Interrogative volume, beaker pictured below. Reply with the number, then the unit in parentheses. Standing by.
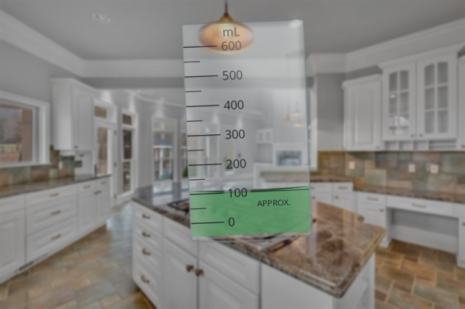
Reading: 100 (mL)
